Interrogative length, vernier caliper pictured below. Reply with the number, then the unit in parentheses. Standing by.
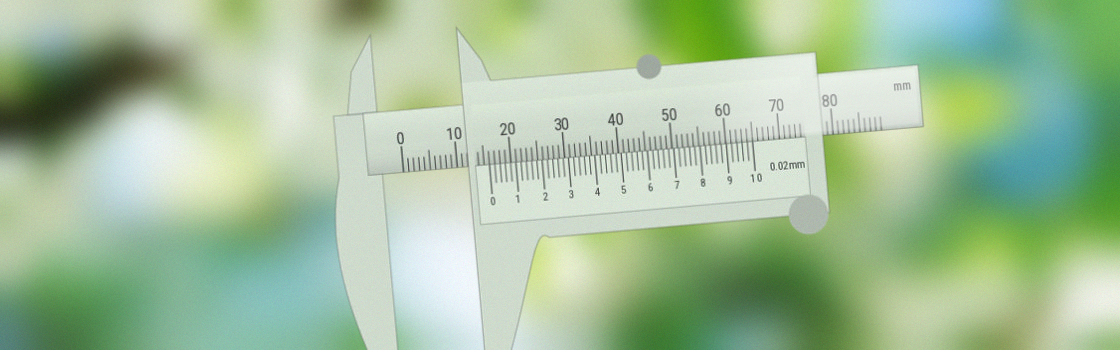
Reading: 16.0 (mm)
